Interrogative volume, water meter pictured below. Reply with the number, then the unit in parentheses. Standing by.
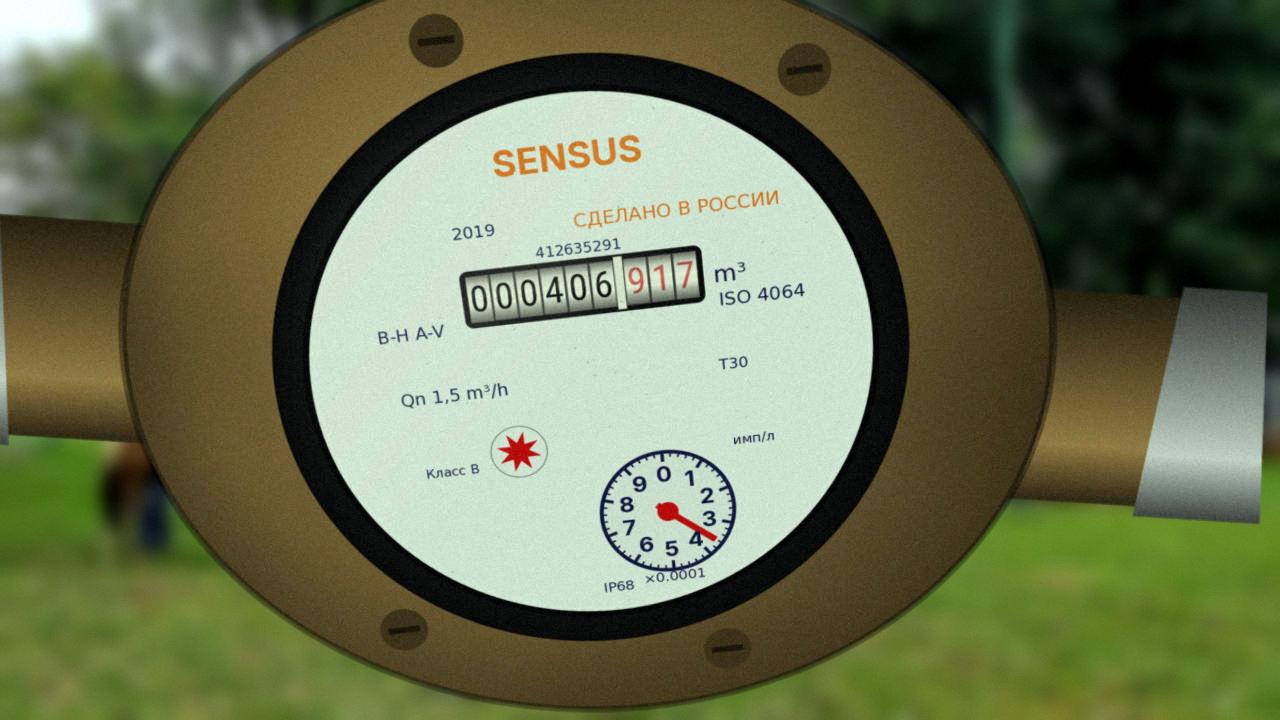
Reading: 406.9173 (m³)
